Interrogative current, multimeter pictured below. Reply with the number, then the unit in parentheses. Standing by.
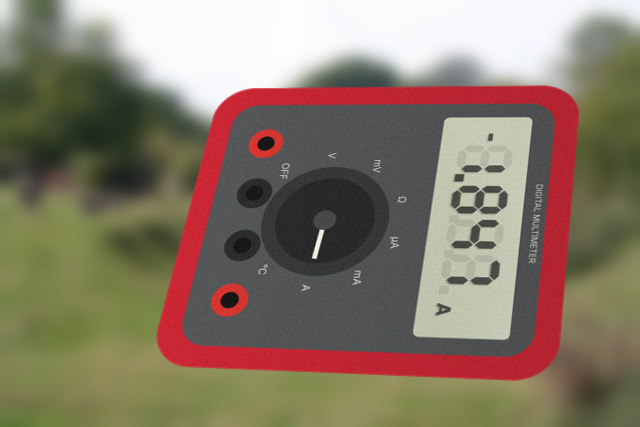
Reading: -1.847 (A)
